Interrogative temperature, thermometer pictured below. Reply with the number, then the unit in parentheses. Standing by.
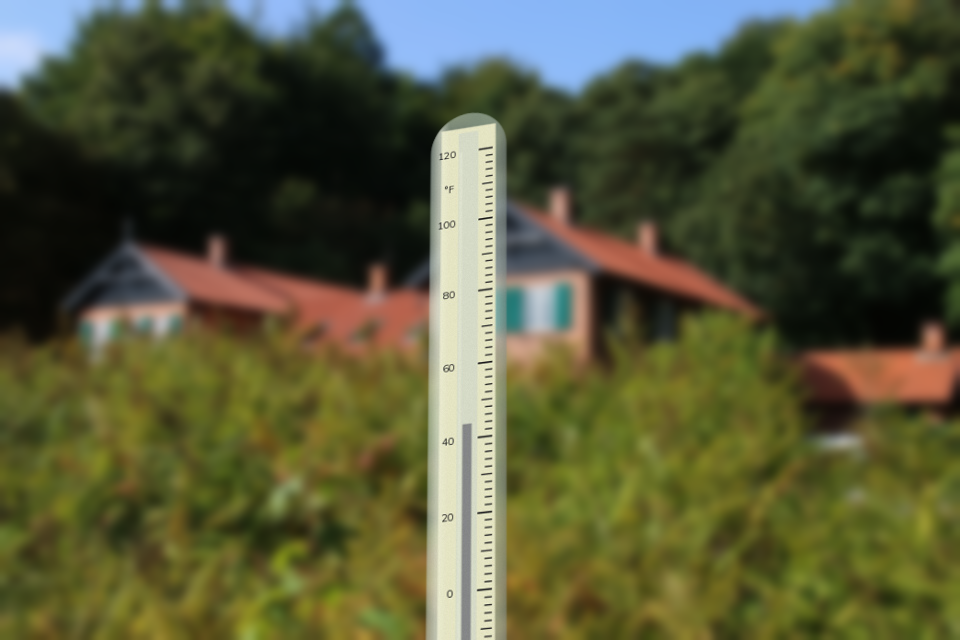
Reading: 44 (°F)
